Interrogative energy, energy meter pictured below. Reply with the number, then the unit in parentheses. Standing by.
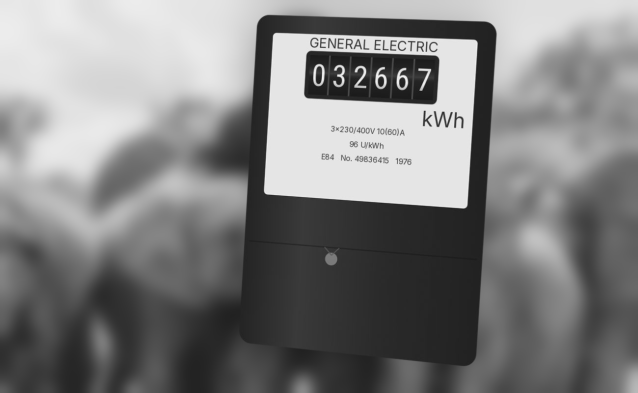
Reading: 32667 (kWh)
